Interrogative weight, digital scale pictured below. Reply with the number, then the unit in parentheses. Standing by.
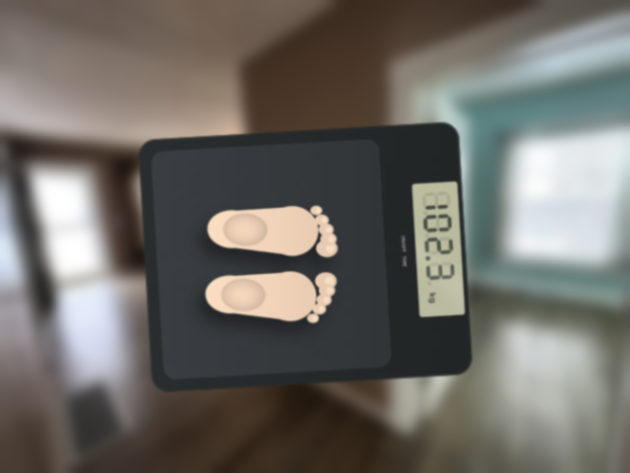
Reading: 102.3 (kg)
